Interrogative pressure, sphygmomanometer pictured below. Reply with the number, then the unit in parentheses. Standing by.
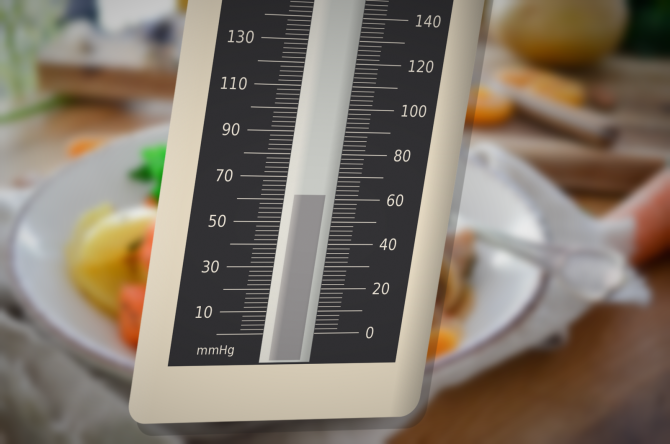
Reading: 62 (mmHg)
